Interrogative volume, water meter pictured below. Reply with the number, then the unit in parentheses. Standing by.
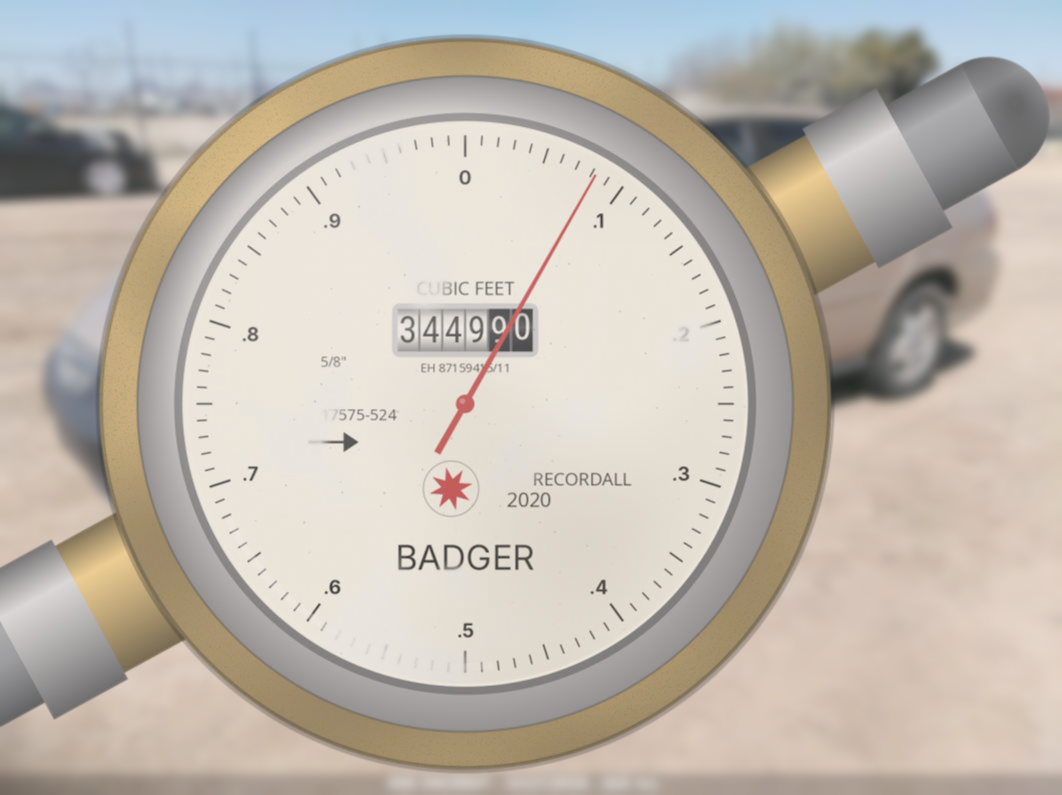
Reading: 344990.08 (ft³)
